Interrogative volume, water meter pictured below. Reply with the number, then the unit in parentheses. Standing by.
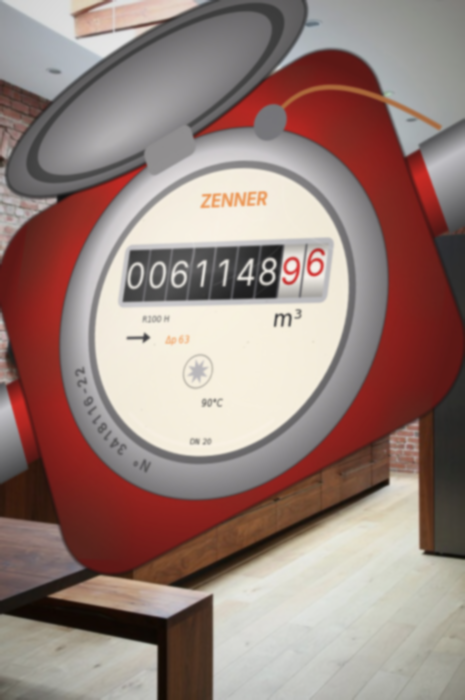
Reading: 61148.96 (m³)
